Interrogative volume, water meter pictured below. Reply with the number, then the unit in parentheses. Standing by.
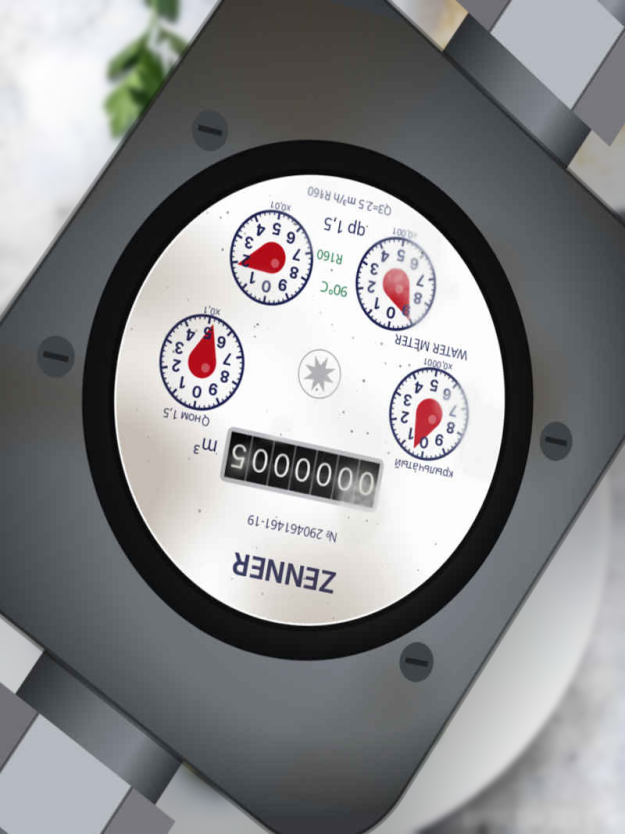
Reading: 5.5190 (m³)
